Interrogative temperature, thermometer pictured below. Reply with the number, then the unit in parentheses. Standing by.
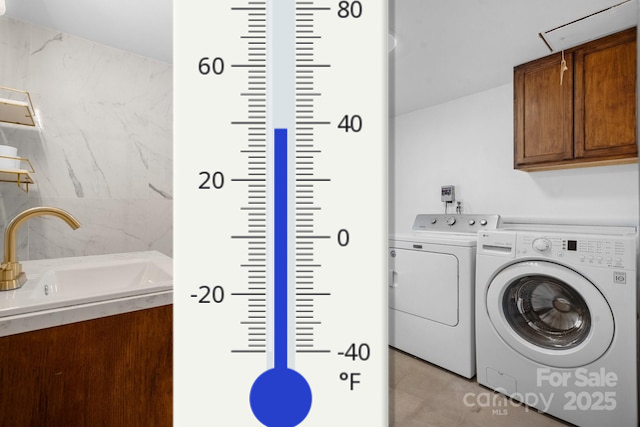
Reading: 38 (°F)
